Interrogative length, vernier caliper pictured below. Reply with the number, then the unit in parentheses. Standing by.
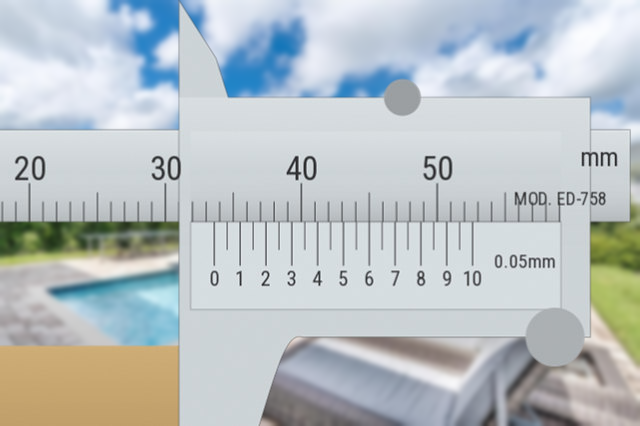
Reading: 33.6 (mm)
